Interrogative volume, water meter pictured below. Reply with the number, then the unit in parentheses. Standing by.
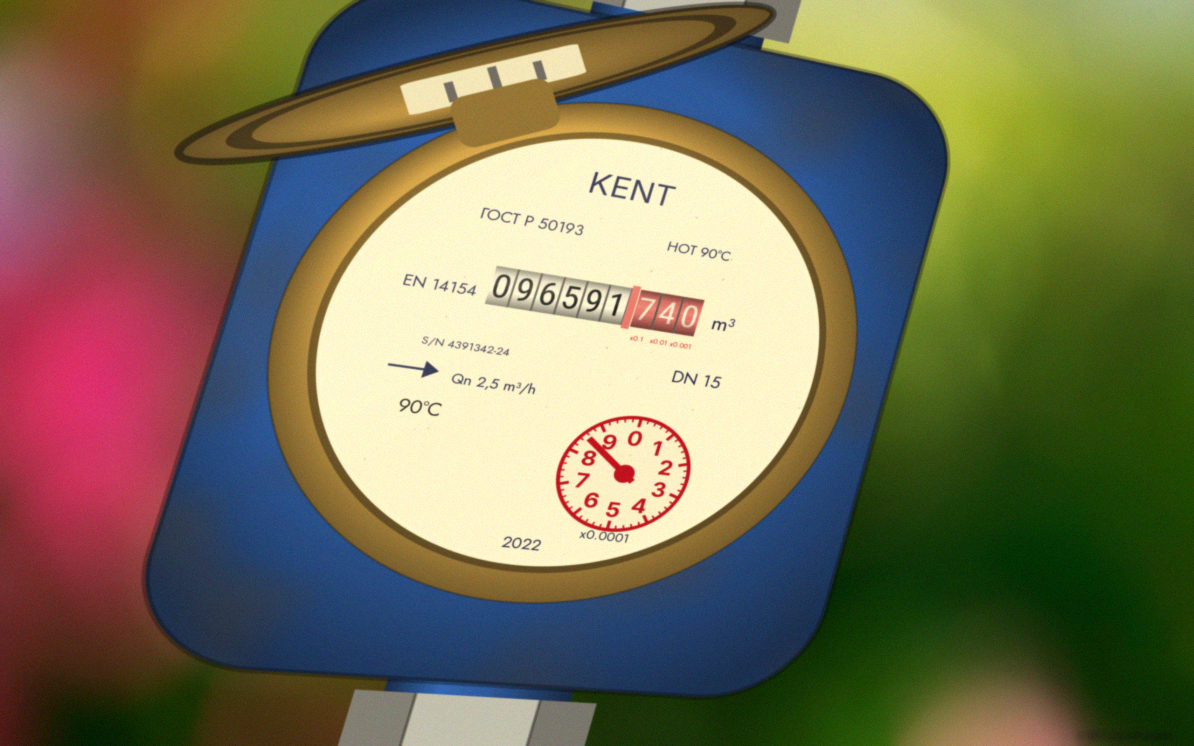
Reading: 96591.7408 (m³)
